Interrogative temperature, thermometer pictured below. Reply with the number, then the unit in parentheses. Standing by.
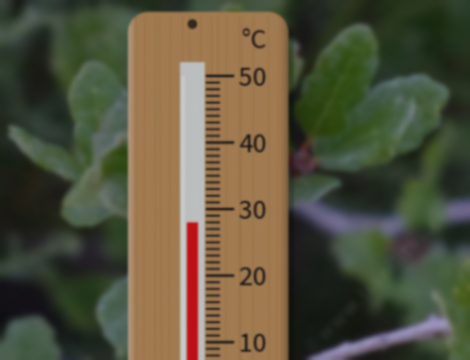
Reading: 28 (°C)
